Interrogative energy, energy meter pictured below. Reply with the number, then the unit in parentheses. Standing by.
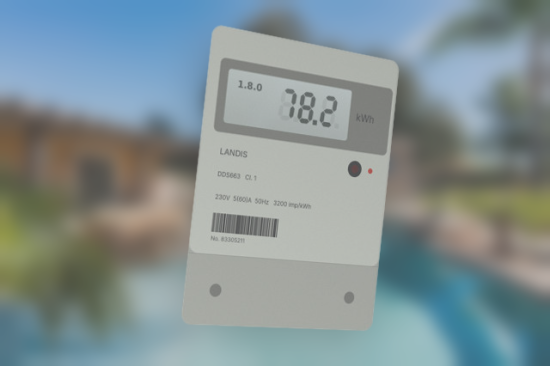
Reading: 78.2 (kWh)
